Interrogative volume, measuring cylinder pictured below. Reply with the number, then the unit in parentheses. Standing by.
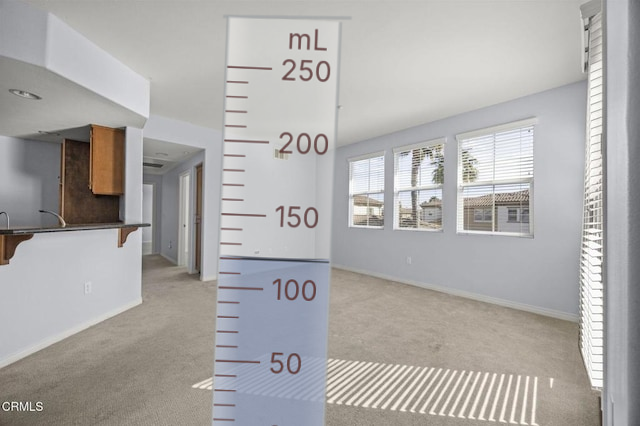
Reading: 120 (mL)
